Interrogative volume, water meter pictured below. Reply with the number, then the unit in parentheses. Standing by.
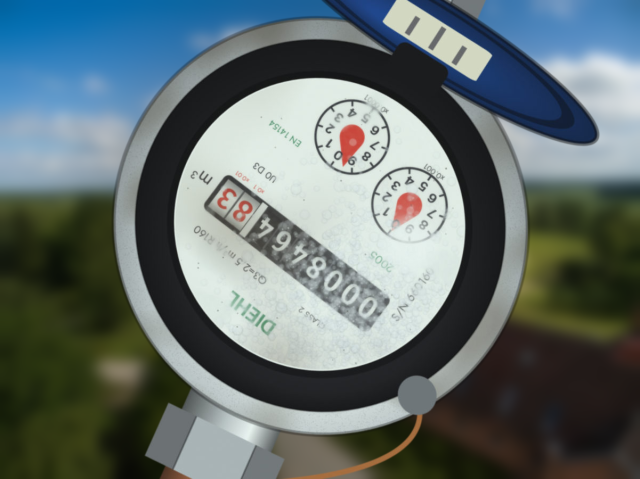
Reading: 8464.8299 (m³)
